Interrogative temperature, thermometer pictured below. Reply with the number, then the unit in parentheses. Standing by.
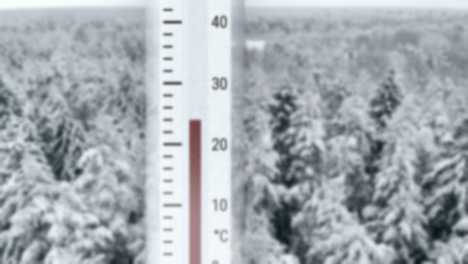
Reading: 24 (°C)
